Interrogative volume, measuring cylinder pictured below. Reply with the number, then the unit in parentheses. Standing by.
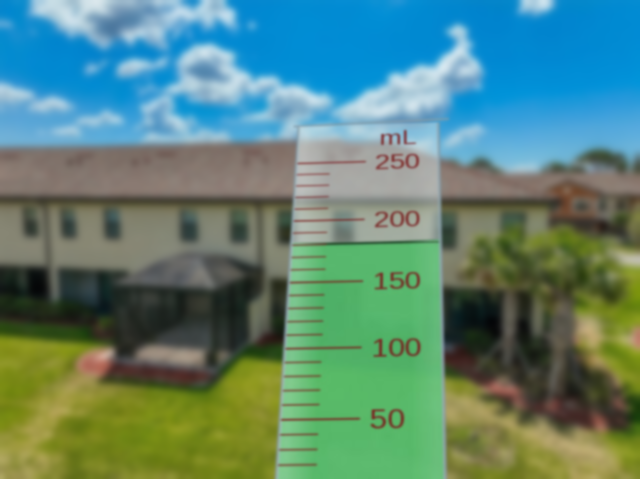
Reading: 180 (mL)
